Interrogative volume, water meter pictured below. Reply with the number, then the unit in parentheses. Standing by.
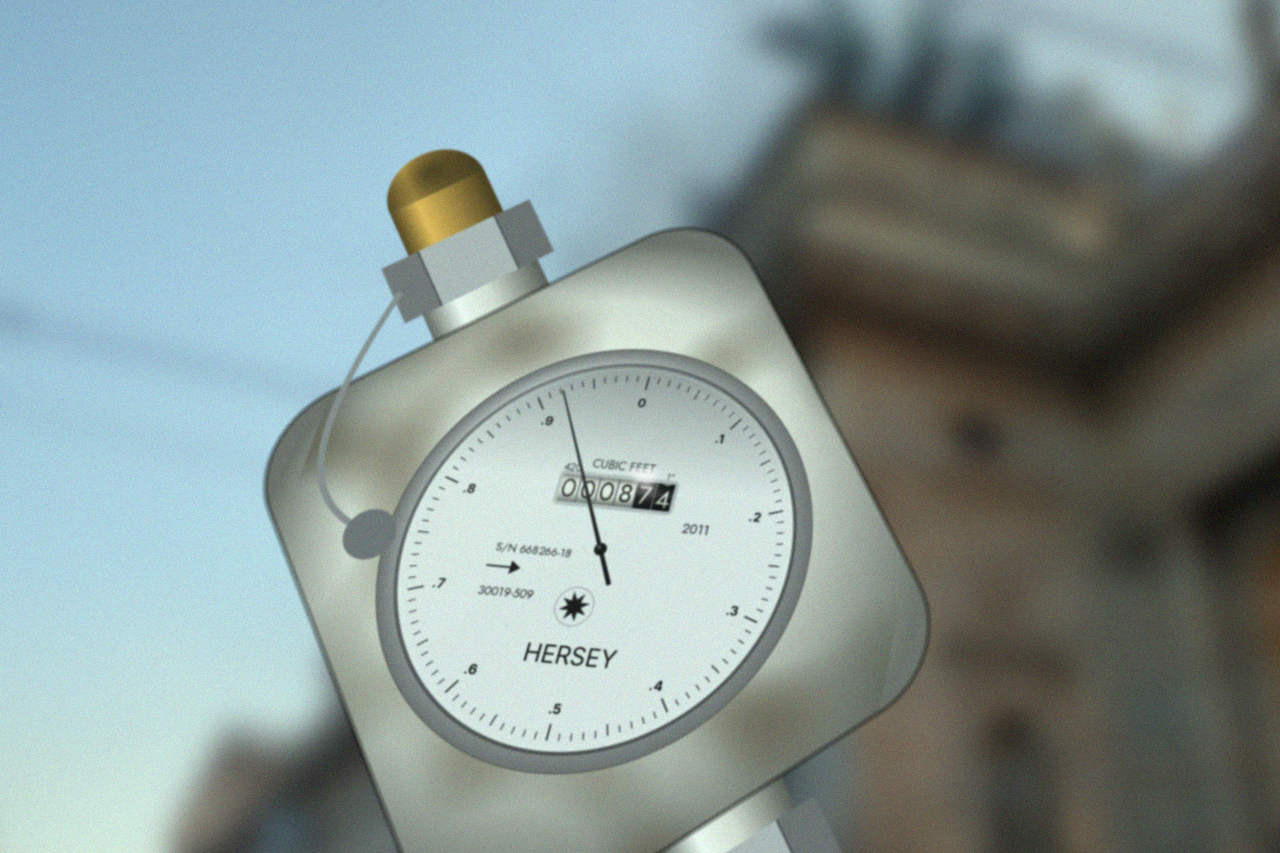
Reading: 873.92 (ft³)
